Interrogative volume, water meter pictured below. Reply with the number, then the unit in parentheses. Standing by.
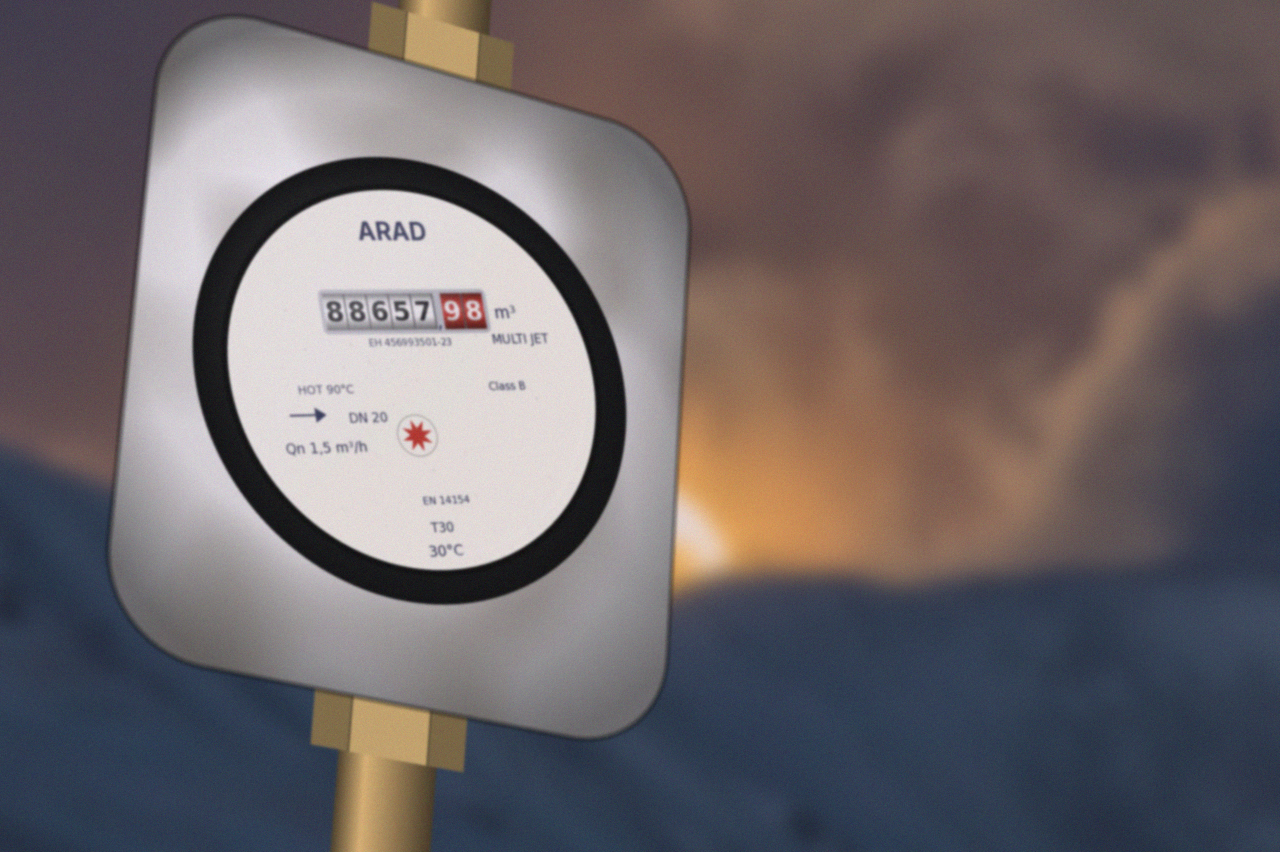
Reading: 88657.98 (m³)
